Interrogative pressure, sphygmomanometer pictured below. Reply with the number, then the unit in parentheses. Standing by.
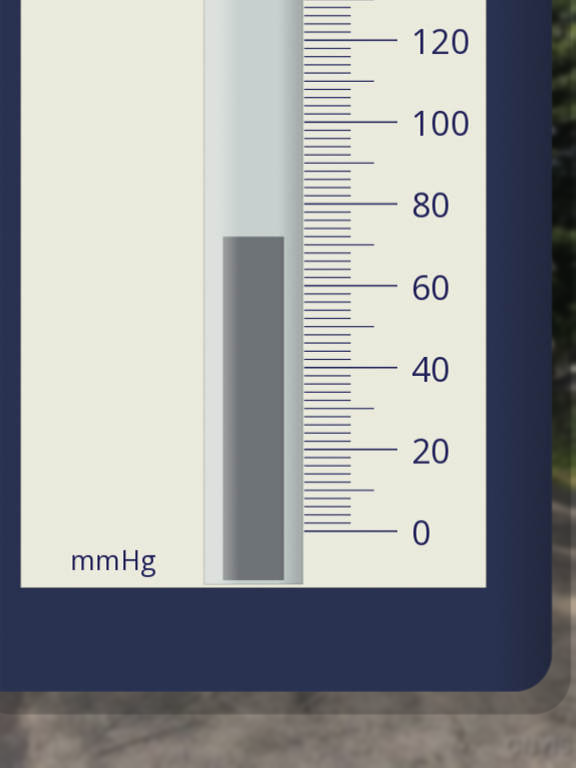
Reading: 72 (mmHg)
